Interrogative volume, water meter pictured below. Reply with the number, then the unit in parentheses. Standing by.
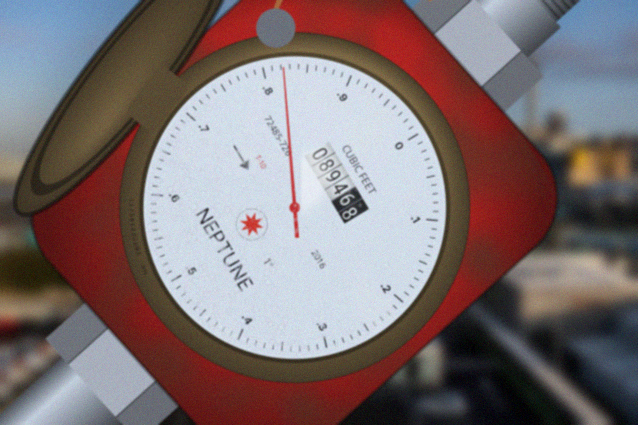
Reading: 89467.82 (ft³)
